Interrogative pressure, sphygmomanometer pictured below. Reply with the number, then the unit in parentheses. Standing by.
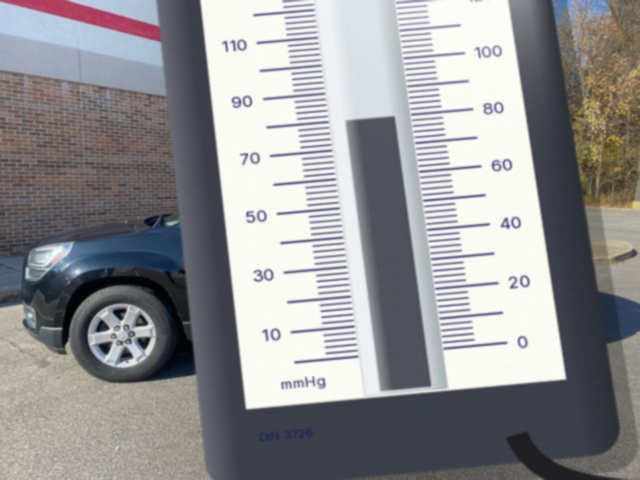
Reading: 80 (mmHg)
